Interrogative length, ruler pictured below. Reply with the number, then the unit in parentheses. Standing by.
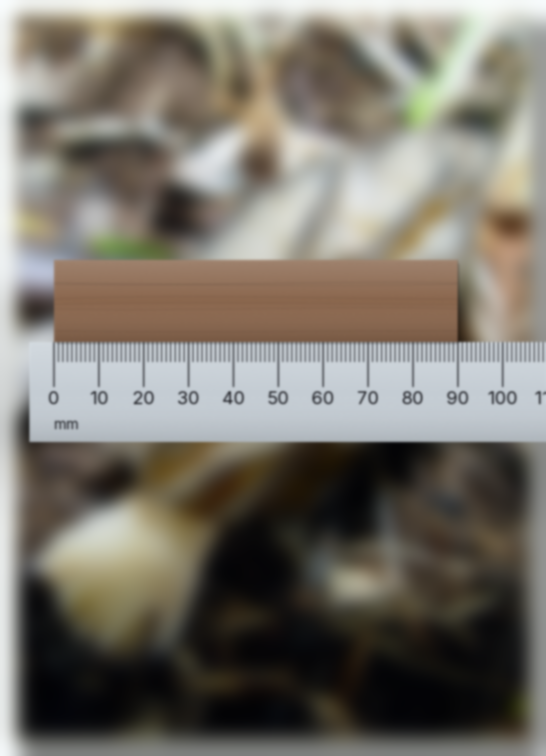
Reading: 90 (mm)
